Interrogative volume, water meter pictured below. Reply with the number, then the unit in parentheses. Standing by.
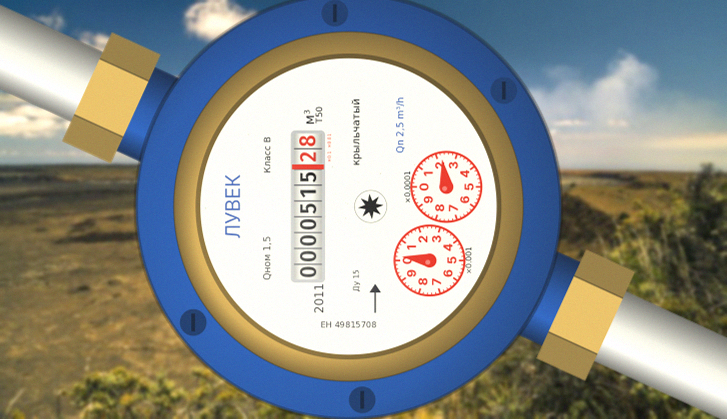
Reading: 515.2802 (m³)
